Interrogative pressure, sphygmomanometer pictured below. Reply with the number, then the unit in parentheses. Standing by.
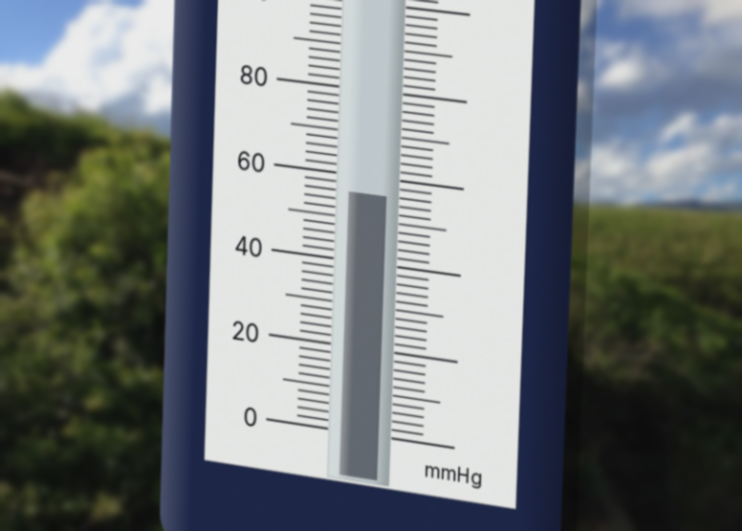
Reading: 56 (mmHg)
